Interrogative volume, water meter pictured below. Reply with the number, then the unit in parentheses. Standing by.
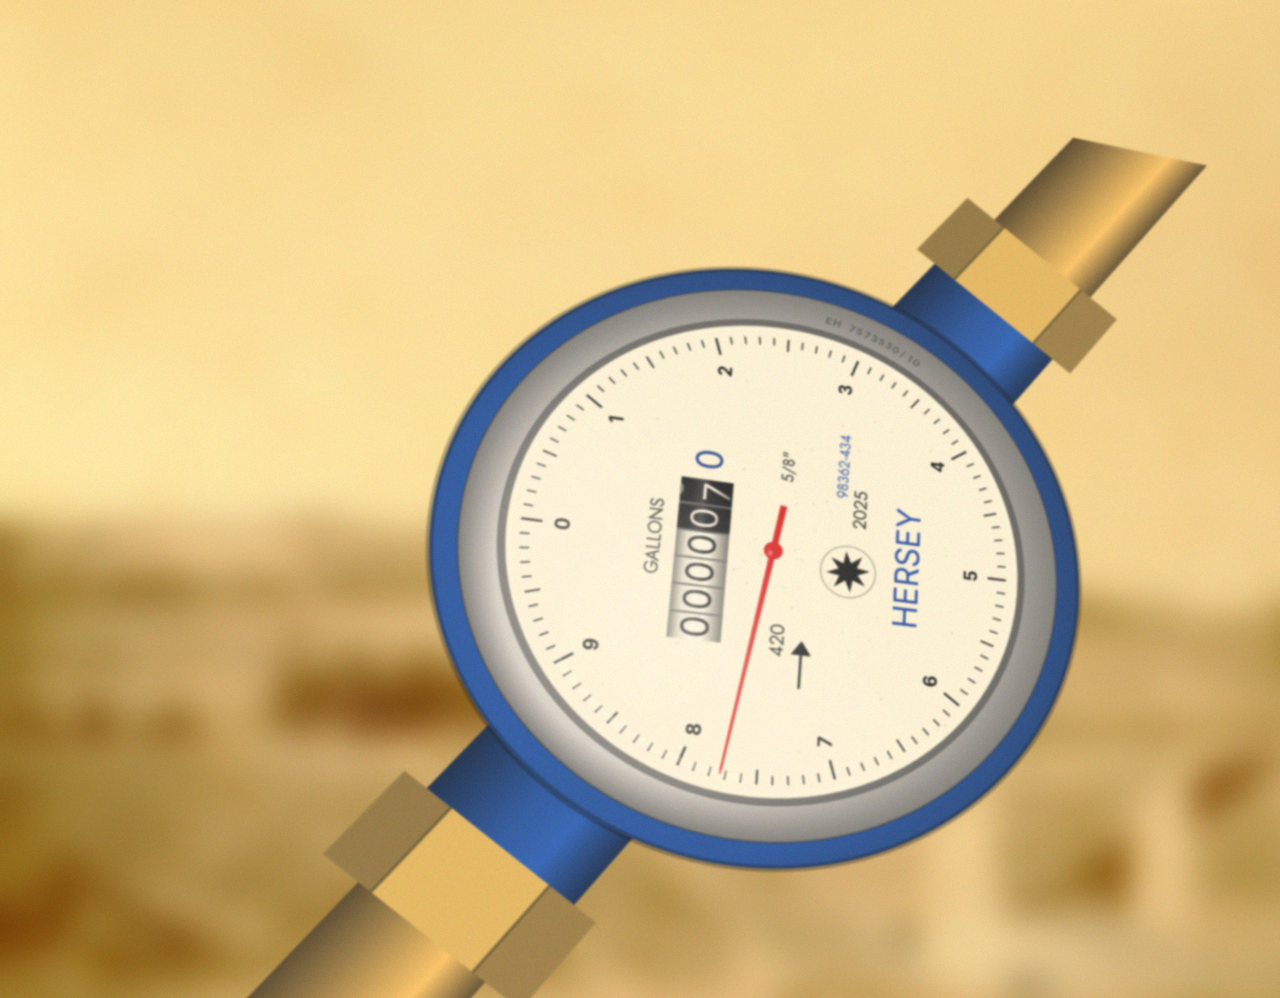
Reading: 67.7 (gal)
